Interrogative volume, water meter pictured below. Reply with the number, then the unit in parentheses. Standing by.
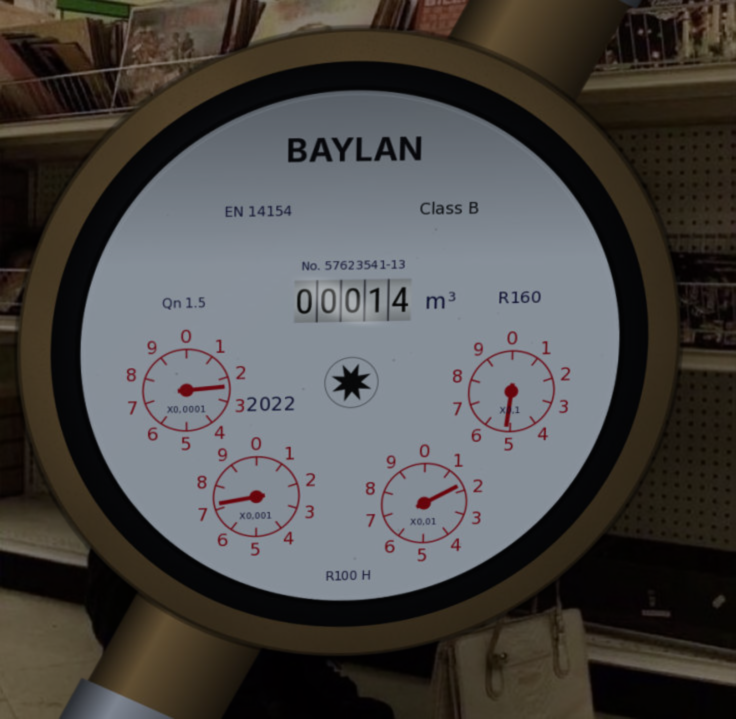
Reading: 14.5172 (m³)
